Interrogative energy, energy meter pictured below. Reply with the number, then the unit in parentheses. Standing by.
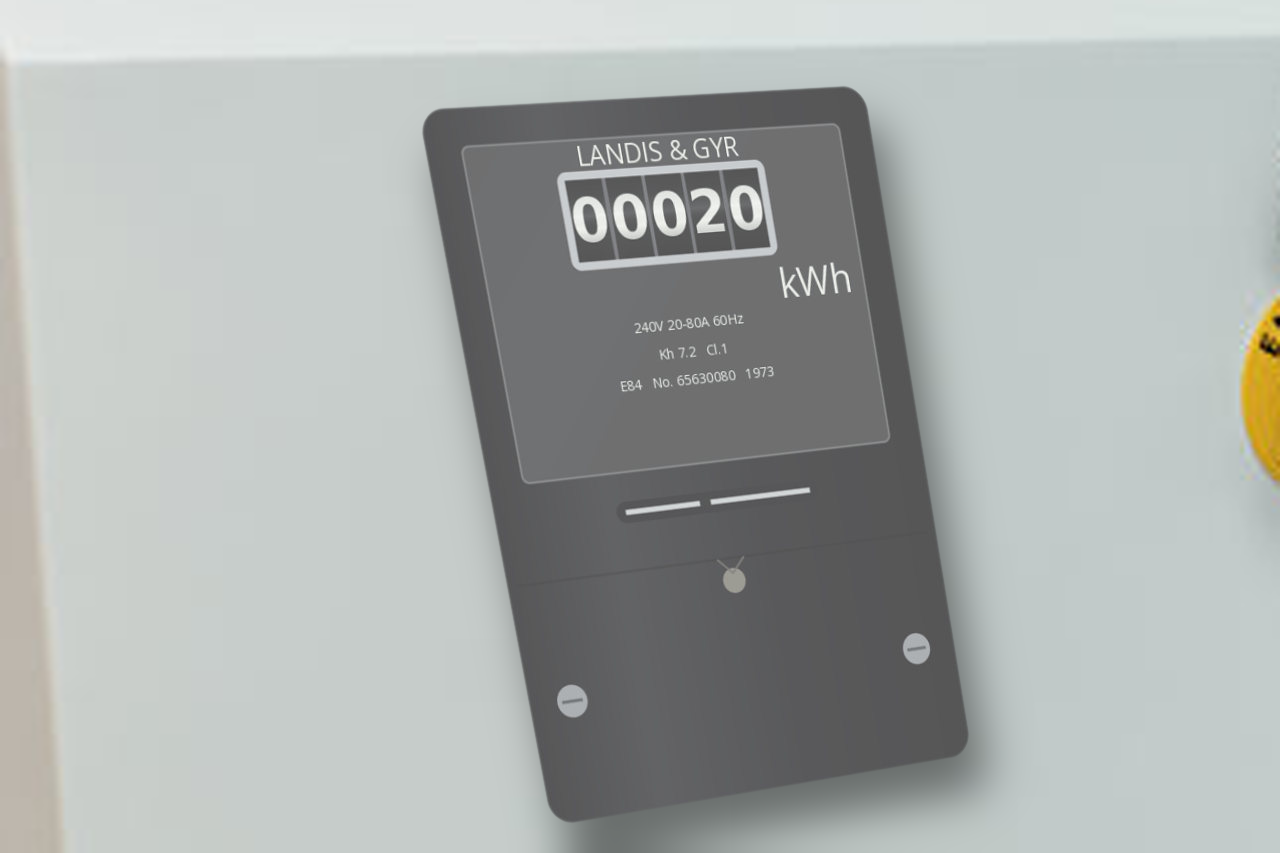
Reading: 20 (kWh)
